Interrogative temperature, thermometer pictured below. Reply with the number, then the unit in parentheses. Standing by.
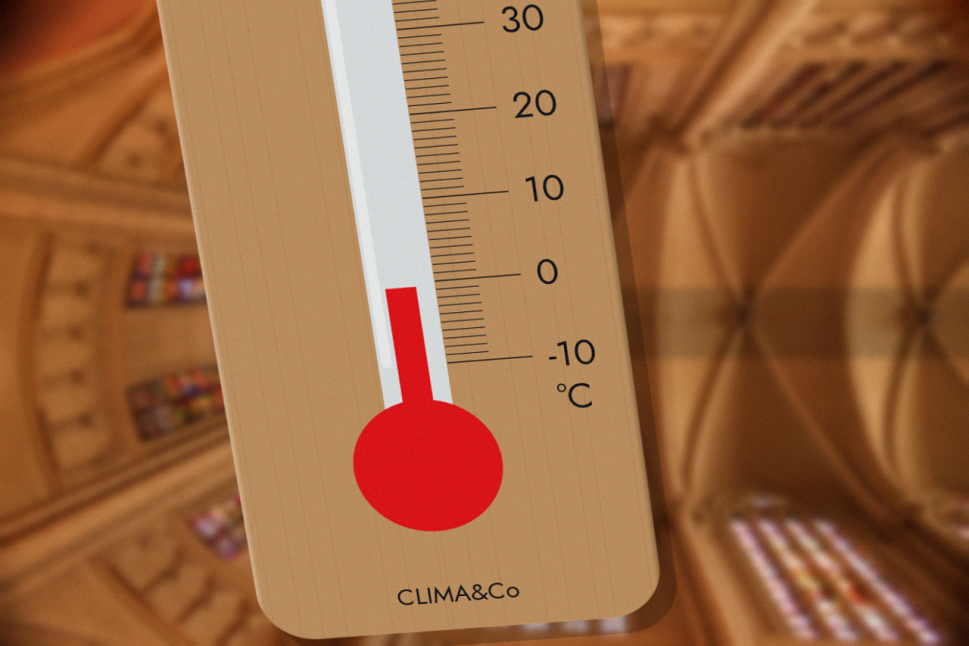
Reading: -0.5 (°C)
